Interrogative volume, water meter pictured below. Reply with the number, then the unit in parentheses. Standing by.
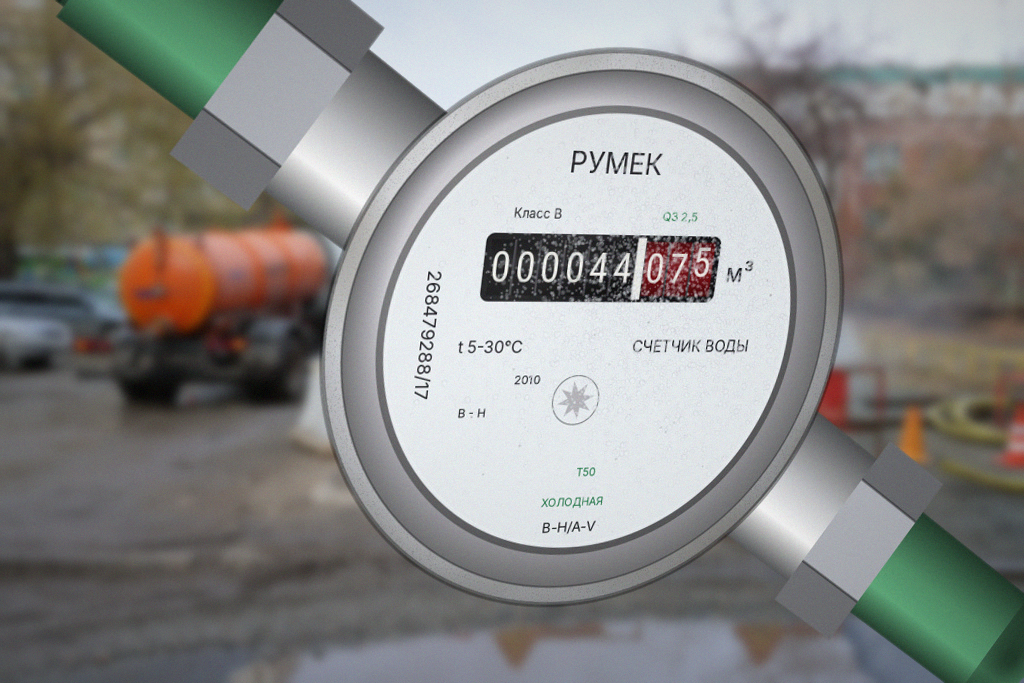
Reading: 44.075 (m³)
